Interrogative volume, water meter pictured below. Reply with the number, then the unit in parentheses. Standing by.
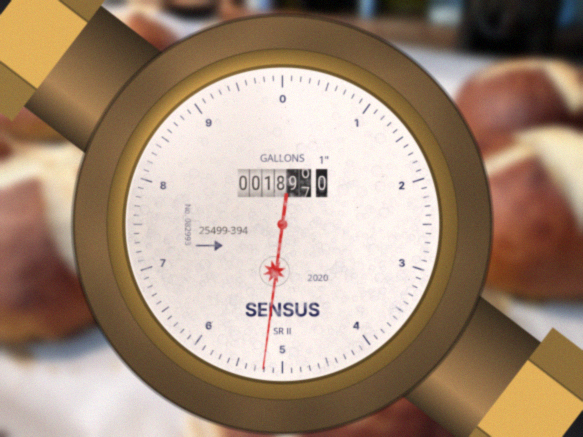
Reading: 18965.2 (gal)
